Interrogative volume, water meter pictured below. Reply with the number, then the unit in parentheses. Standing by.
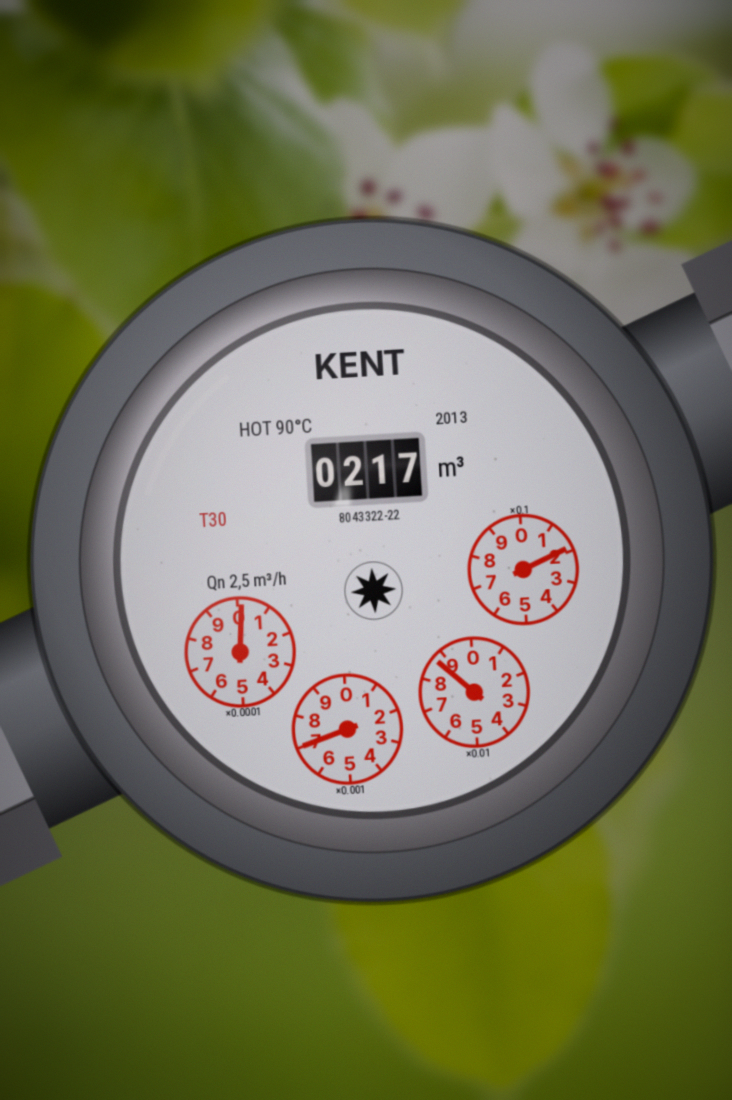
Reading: 217.1870 (m³)
